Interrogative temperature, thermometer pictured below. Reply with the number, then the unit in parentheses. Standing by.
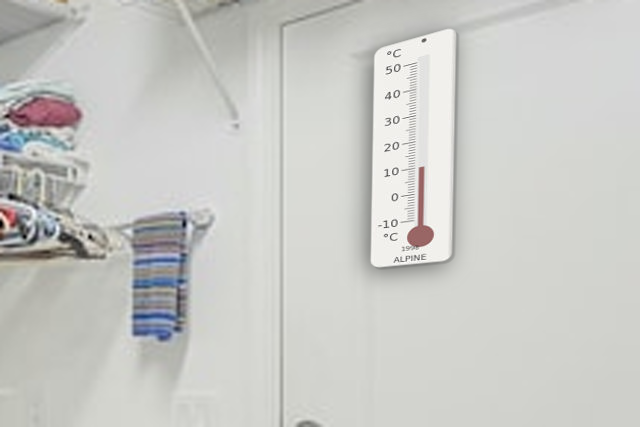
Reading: 10 (°C)
